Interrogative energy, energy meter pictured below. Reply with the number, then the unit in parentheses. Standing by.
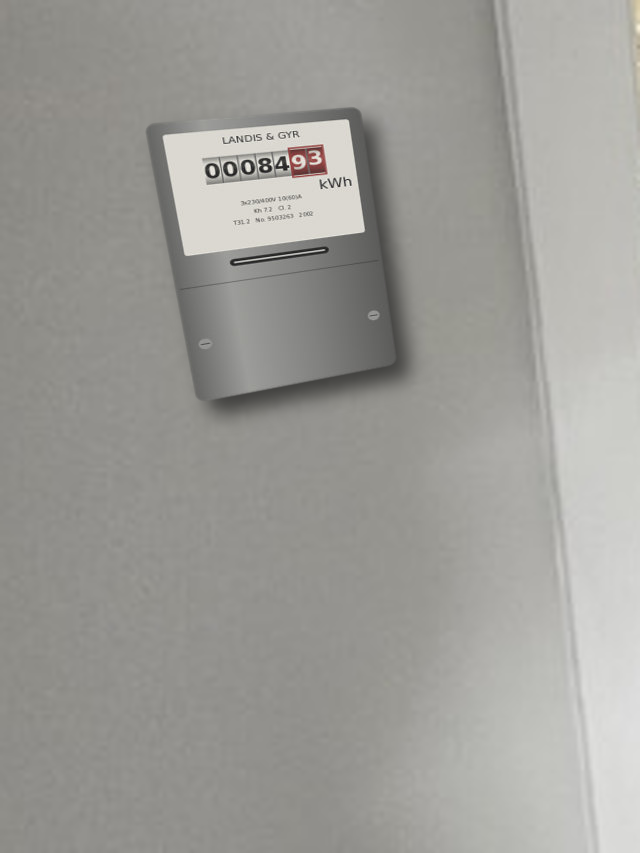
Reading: 84.93 (kWh)
